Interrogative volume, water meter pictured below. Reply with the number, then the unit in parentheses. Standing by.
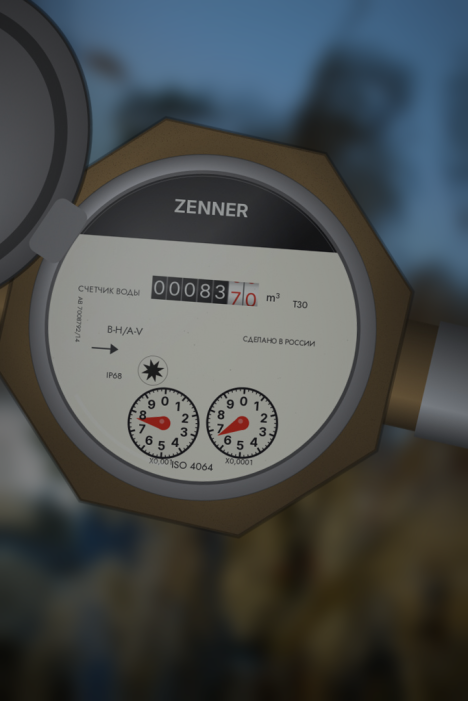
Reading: 83.6976 (m³)
